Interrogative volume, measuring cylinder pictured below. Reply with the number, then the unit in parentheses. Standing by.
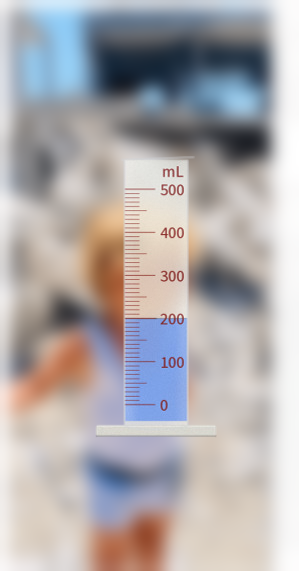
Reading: 200 (mL)
